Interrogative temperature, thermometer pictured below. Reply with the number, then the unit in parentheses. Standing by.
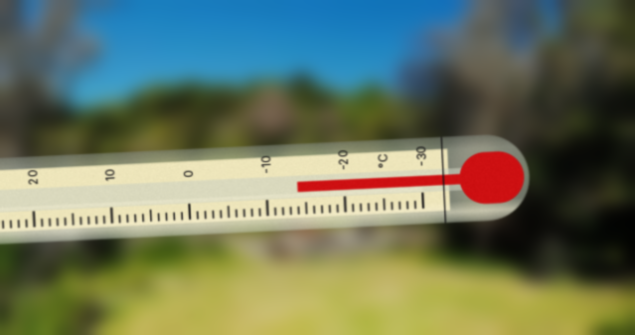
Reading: -14 (°C)
